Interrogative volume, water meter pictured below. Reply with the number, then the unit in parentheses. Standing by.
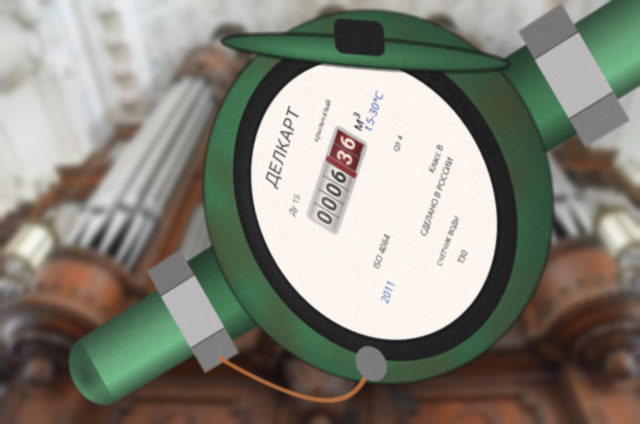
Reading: 6.36 (m³)
